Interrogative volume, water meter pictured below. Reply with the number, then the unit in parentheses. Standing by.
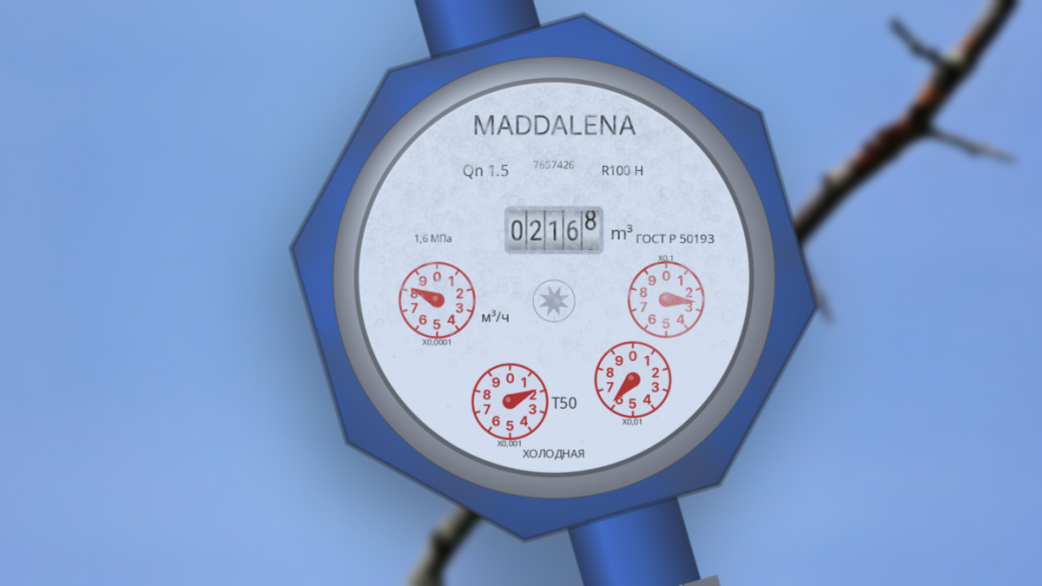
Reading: 2168.2618 (m³)
